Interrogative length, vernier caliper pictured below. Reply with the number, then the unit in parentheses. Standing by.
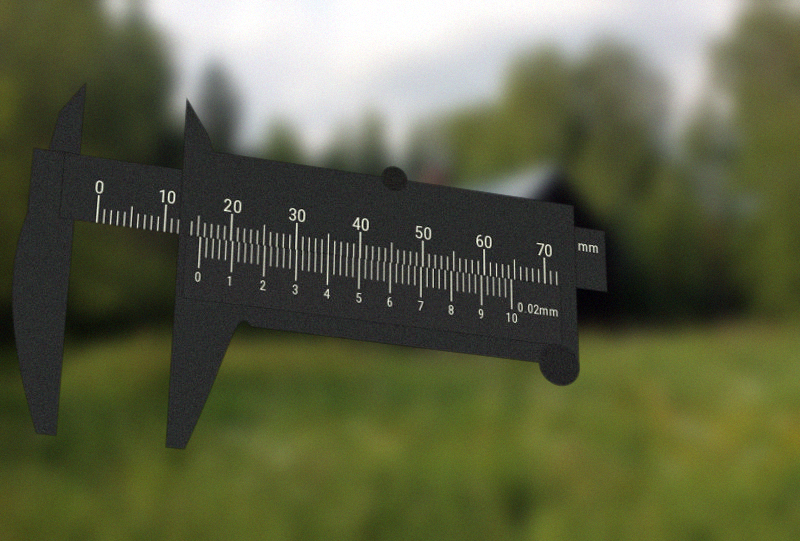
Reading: 15.4 (mm)
